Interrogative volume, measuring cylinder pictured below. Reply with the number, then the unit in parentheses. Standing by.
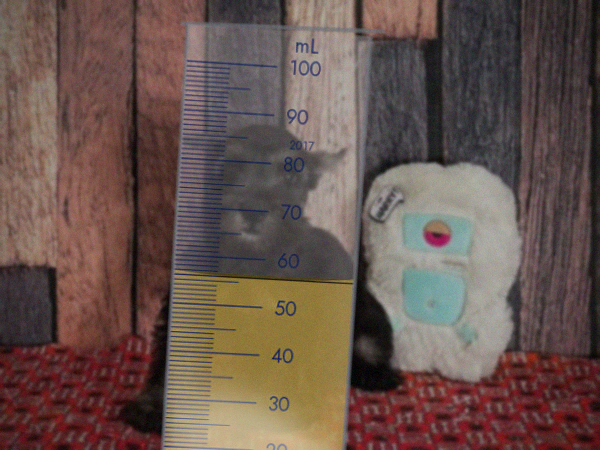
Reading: 56 (mL)
